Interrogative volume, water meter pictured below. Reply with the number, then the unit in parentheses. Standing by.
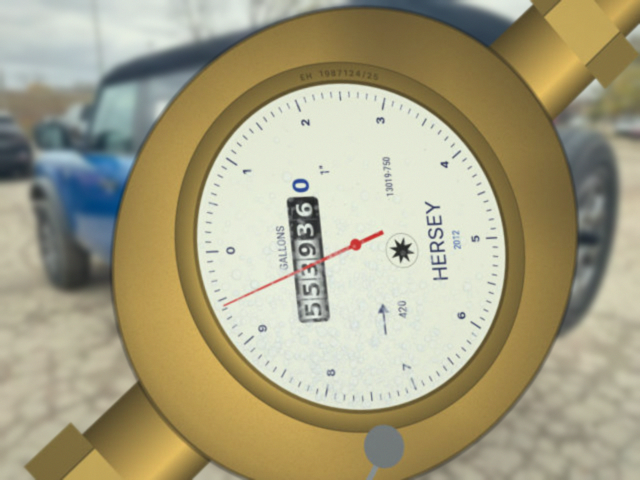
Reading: 5539359.4 (gal)
